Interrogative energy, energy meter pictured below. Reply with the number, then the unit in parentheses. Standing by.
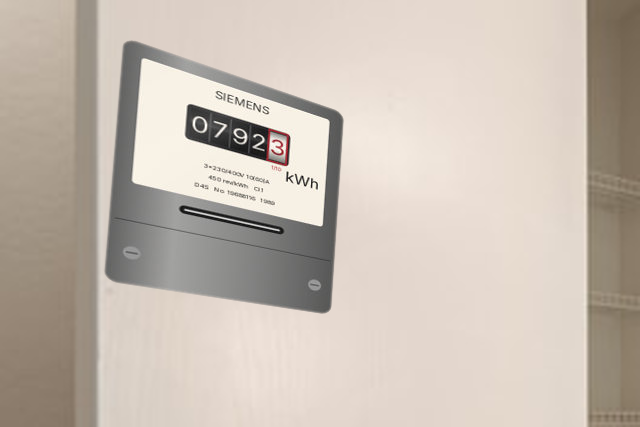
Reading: 792.3 (kWh)
